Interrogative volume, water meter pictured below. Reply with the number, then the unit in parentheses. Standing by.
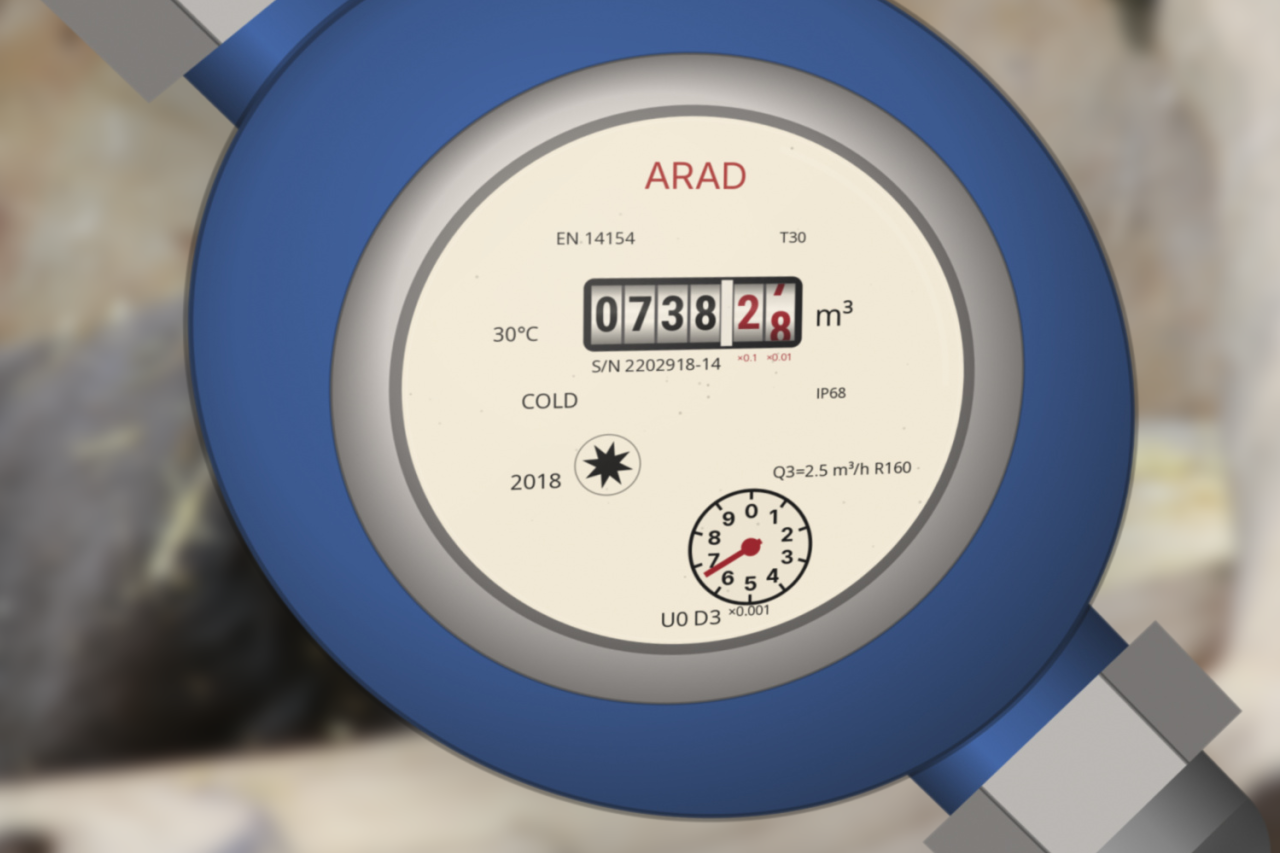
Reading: 738.276 (m³)
